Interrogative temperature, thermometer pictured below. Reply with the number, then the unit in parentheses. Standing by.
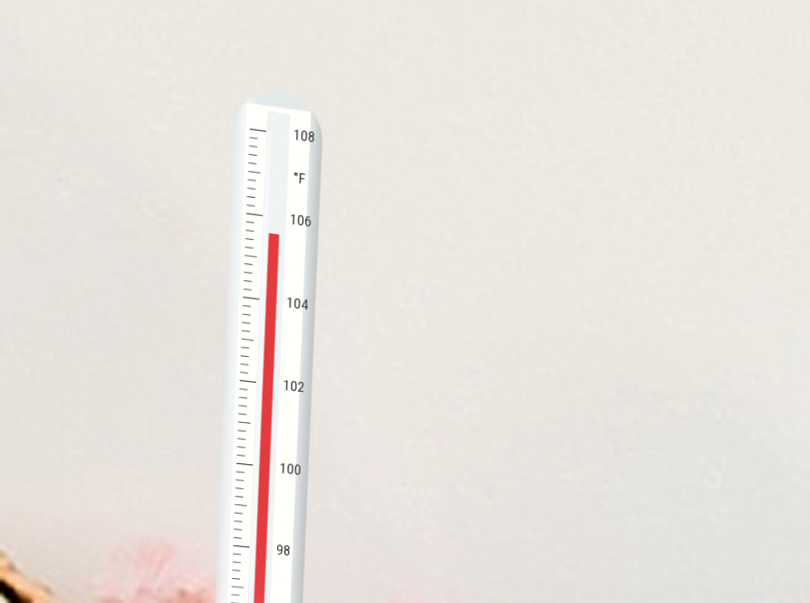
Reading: 105.6 (°F)
